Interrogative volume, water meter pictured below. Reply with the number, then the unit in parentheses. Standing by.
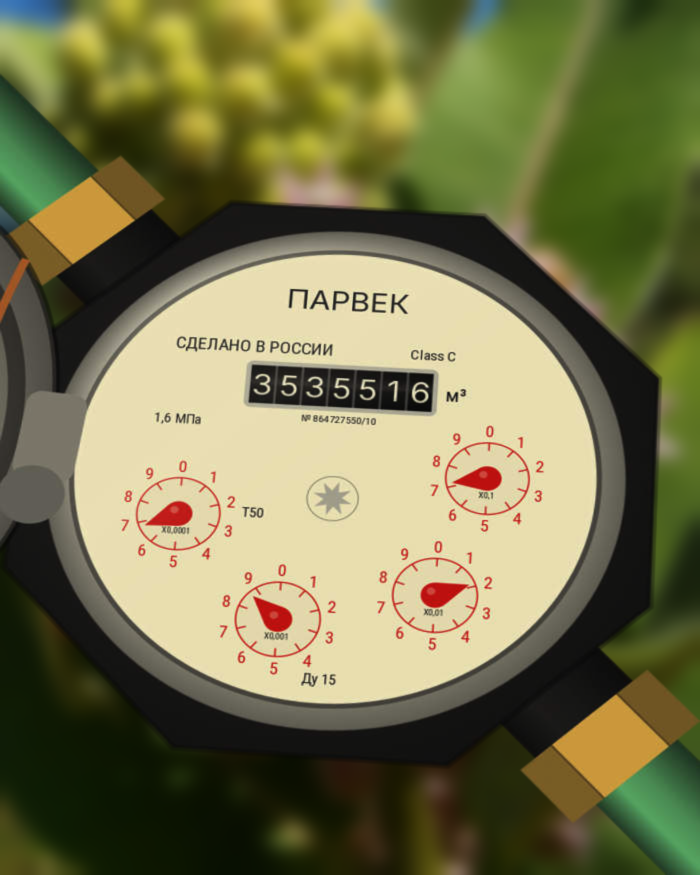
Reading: 3535516.7186 (m³)
